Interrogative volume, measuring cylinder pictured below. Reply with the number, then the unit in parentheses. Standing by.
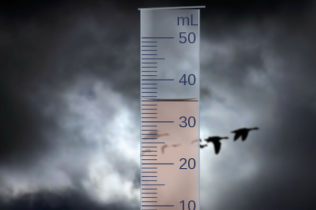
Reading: 35 (mL)
